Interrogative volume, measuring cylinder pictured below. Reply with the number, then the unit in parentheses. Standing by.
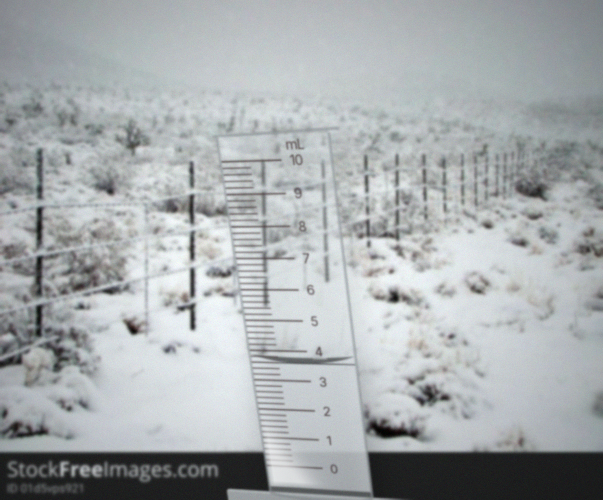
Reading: 3.6 (mL)
